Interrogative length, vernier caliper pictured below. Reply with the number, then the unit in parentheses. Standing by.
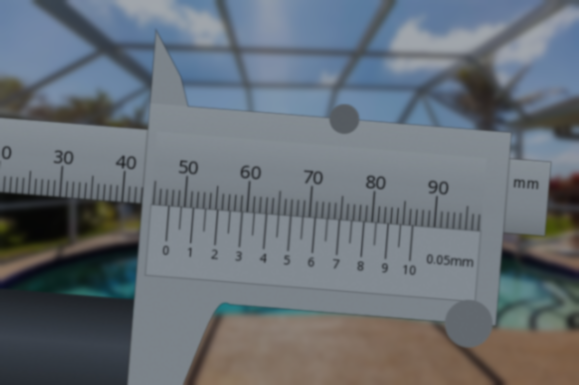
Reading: 47.5 (mm)
